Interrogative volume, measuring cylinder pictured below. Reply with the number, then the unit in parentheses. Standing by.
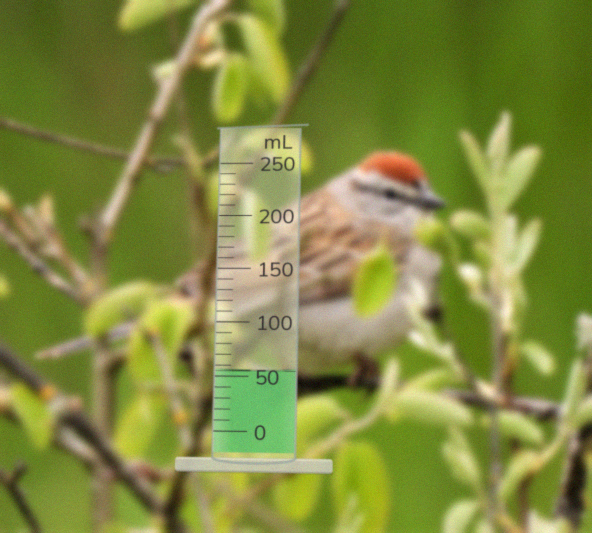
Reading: 55 (mL)
